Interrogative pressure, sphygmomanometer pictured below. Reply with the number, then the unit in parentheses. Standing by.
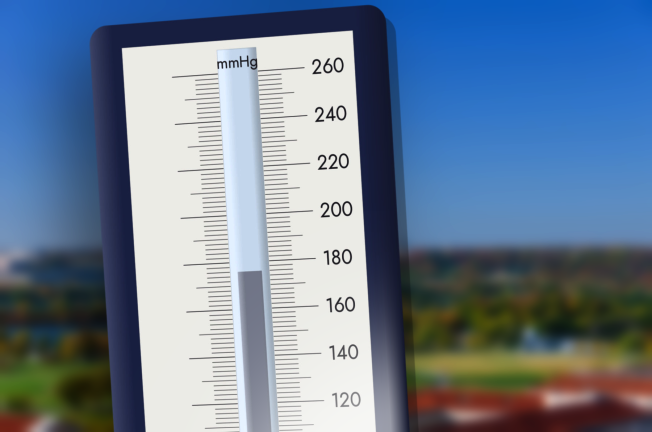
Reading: 176 (mmHg)
